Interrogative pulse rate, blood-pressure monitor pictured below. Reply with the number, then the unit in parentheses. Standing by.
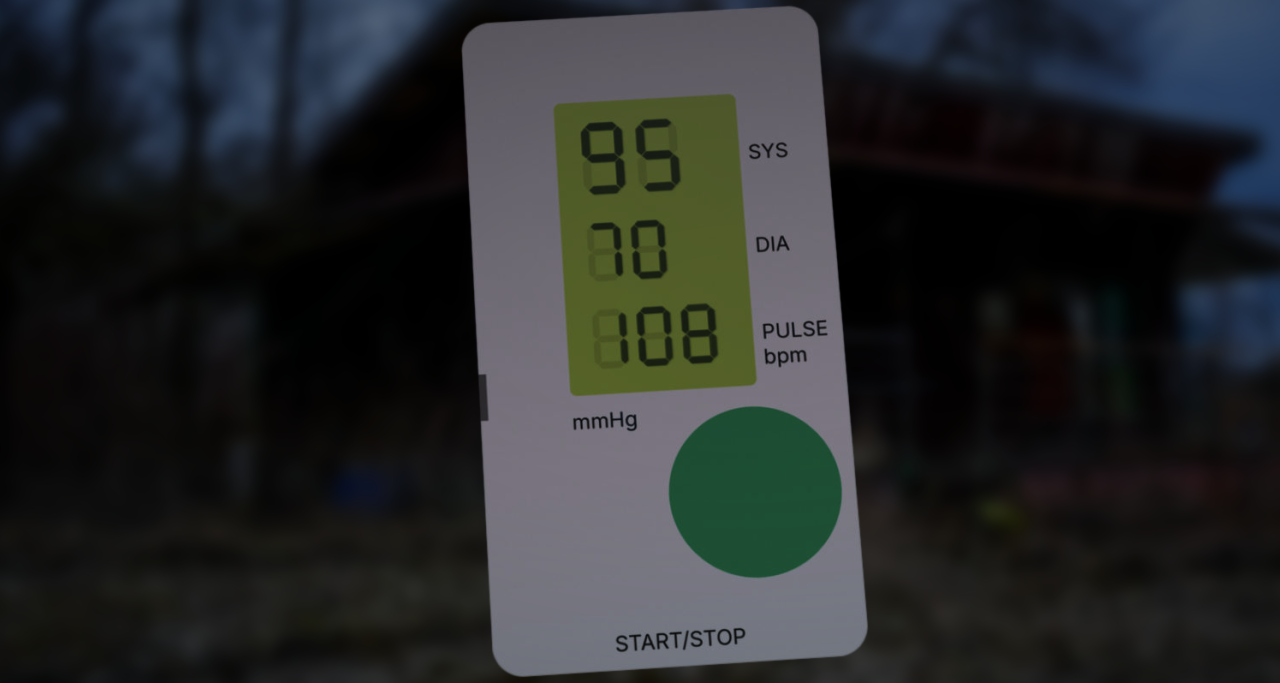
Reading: 108 (bpm)
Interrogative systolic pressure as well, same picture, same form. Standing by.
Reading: 95 (mmHg)
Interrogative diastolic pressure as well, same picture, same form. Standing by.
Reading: 70 (mmHg)
